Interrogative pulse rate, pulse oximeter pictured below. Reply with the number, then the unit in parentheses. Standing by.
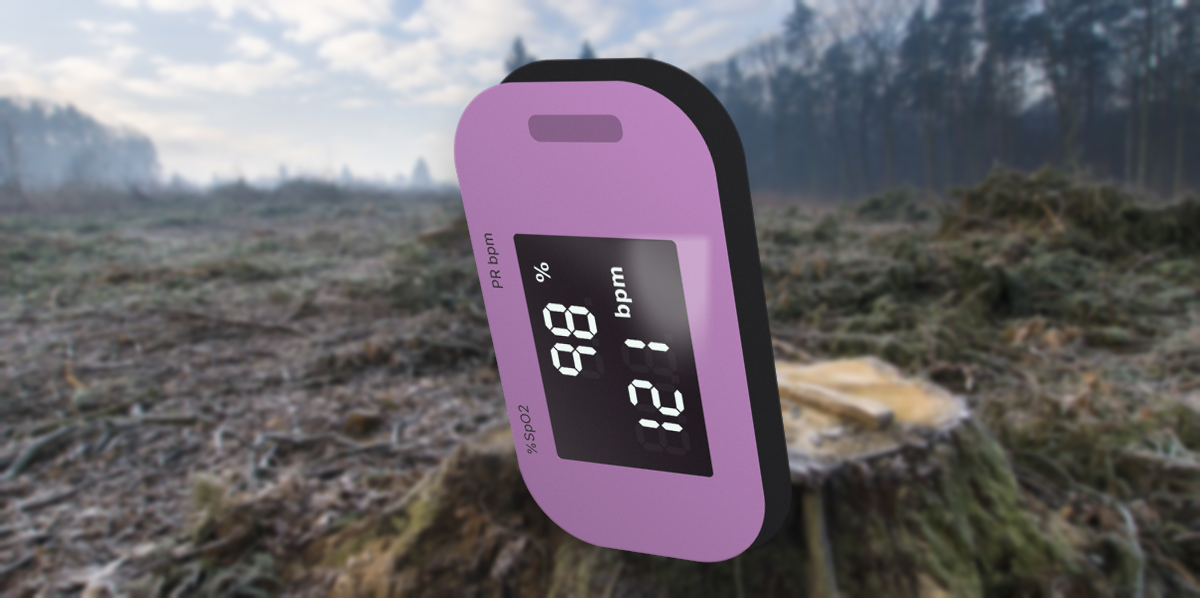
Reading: 121 (bpm)
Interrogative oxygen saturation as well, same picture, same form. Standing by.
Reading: 98 (%)
